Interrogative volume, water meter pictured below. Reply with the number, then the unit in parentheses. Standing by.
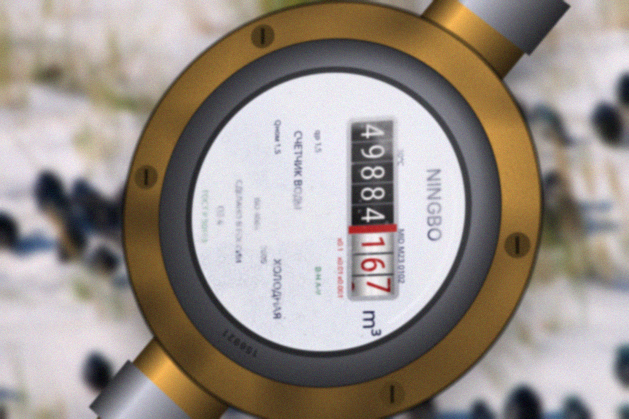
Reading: 49884.167 (m³)
